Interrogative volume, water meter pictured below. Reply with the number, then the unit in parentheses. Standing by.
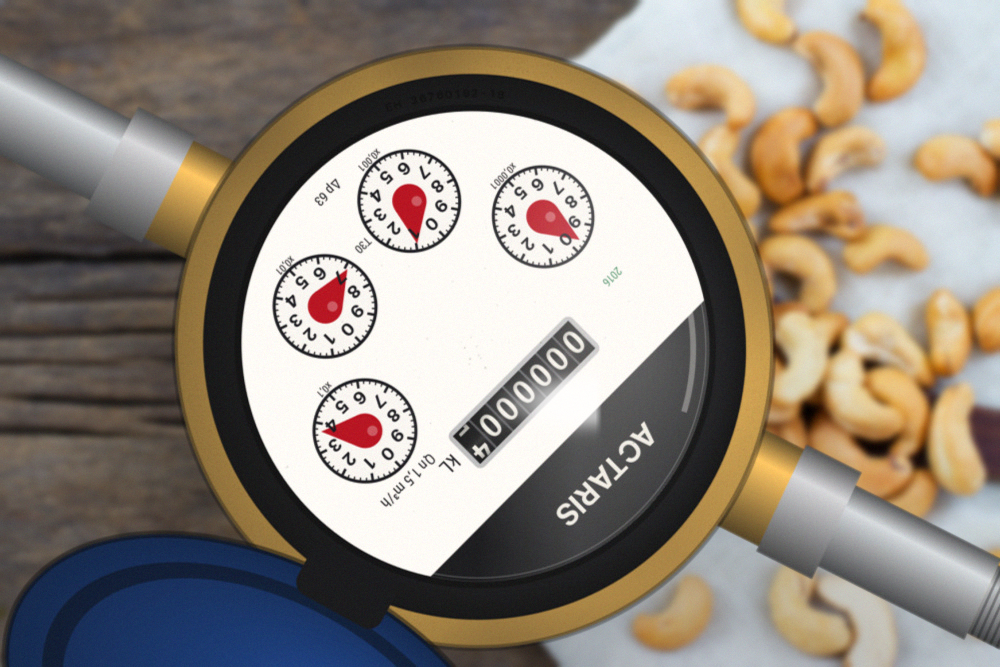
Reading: 4.3709 (kL)
